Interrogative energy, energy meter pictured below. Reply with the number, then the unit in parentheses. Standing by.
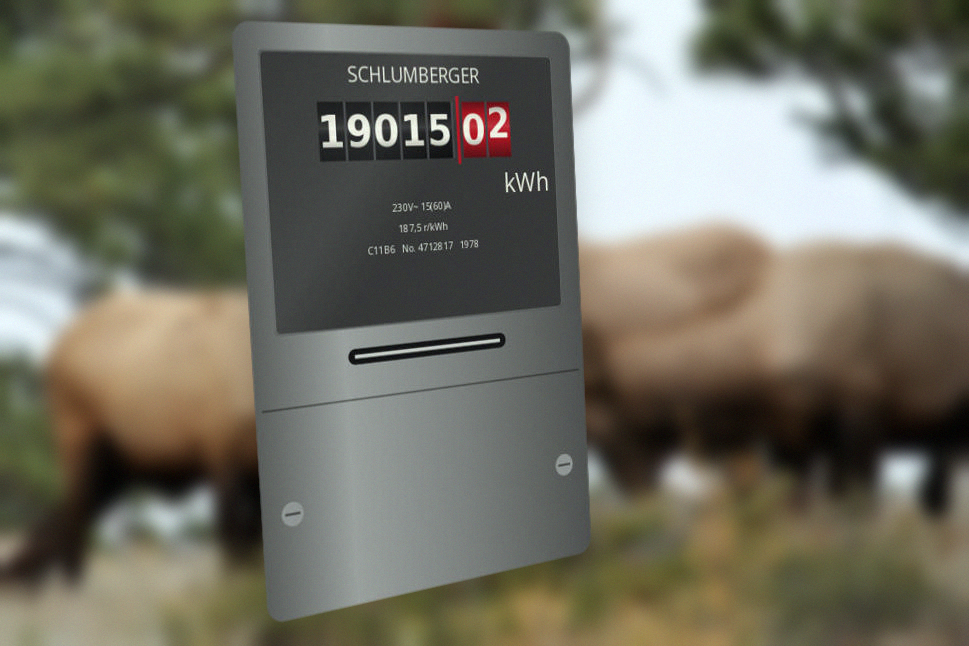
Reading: 19015.02 (kWh)
